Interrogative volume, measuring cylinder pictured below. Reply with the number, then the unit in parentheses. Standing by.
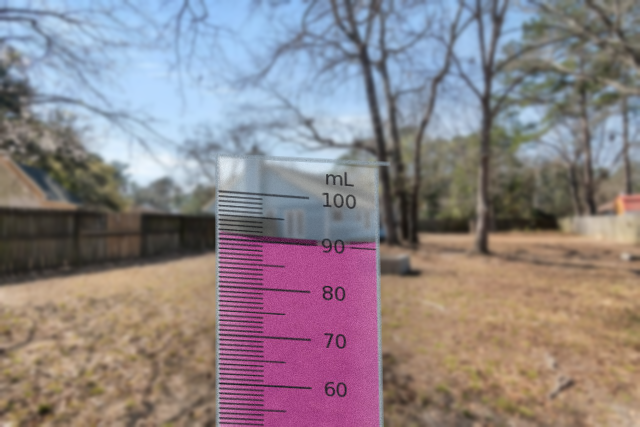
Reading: 90 (mL)
